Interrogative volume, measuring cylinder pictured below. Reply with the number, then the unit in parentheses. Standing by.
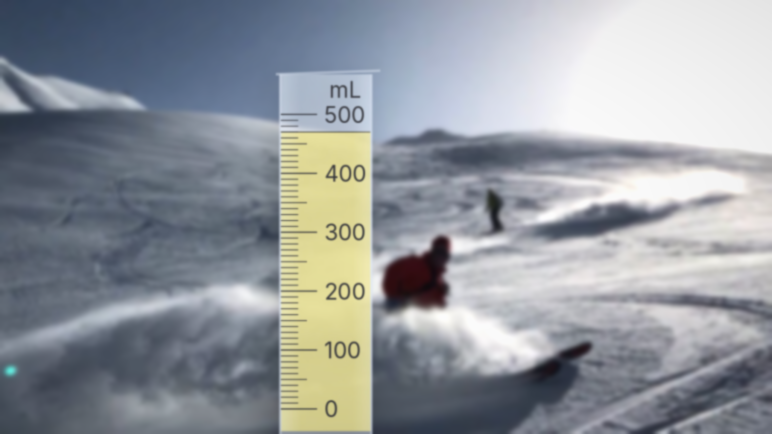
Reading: 470 (mL)
